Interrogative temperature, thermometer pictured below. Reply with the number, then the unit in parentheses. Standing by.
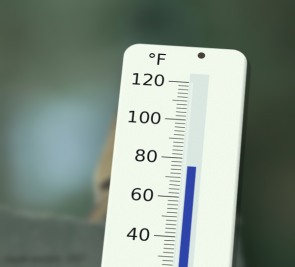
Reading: 76 (°F)
